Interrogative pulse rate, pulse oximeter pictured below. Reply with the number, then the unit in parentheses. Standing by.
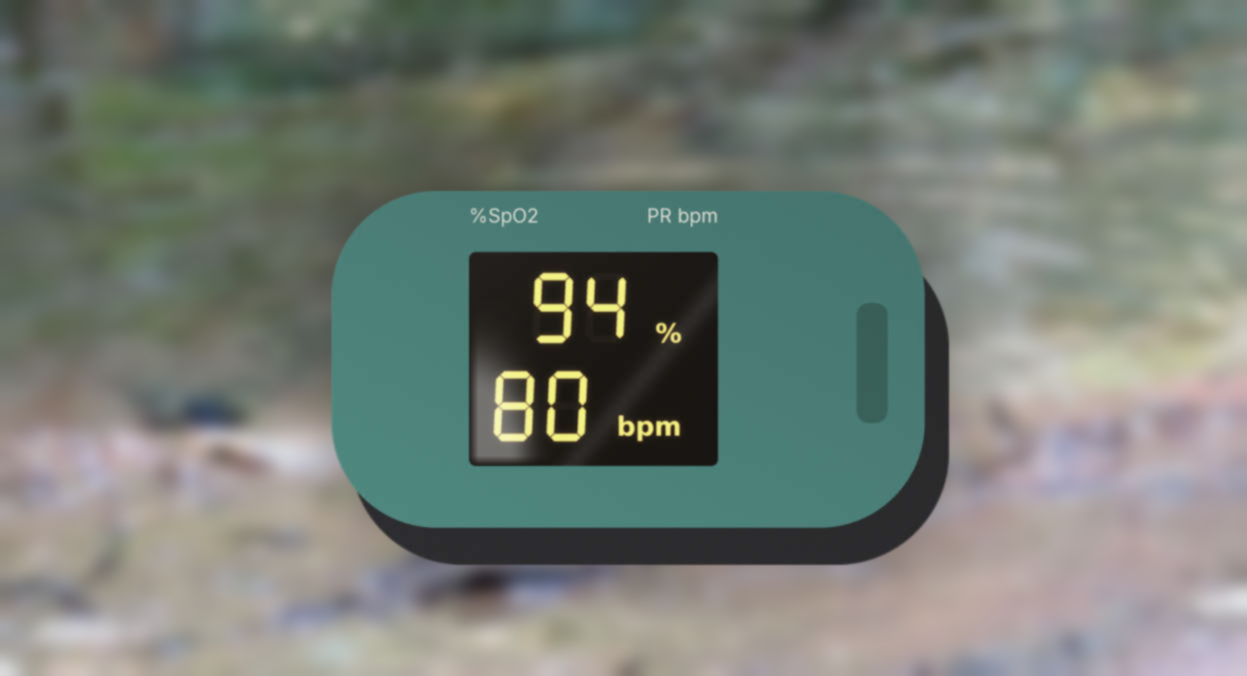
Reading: 80 (bpm)
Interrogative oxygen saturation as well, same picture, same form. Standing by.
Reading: 94 (%)
